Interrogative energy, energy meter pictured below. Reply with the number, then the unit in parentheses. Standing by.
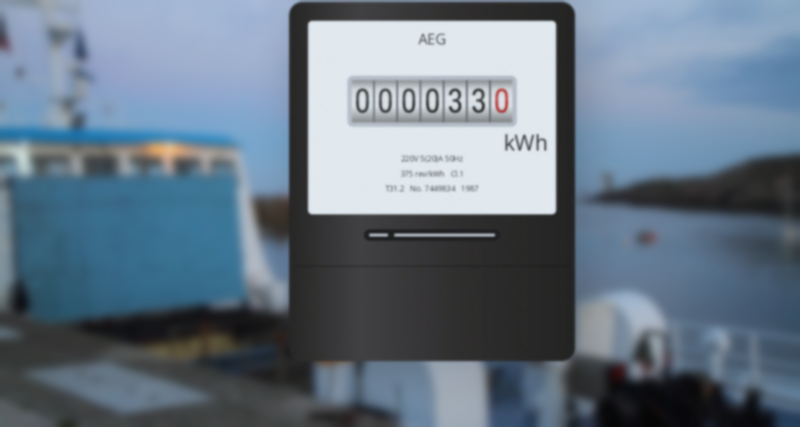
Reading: 33.0 (kWh)
